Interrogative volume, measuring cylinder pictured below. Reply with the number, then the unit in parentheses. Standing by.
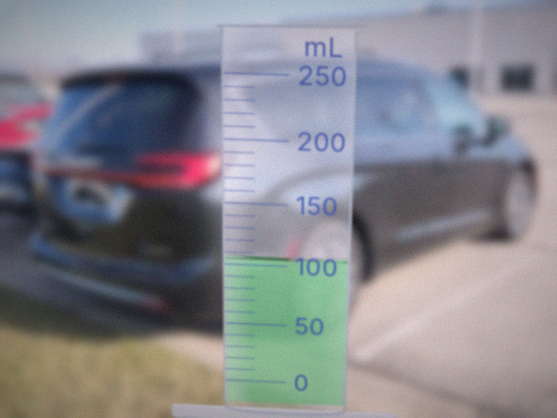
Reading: 105 (mL)
